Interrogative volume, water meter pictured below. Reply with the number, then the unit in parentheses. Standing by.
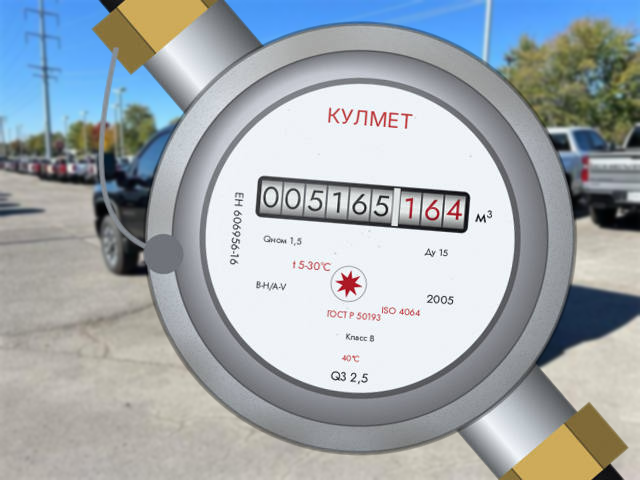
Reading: 5165.164 (m³)
